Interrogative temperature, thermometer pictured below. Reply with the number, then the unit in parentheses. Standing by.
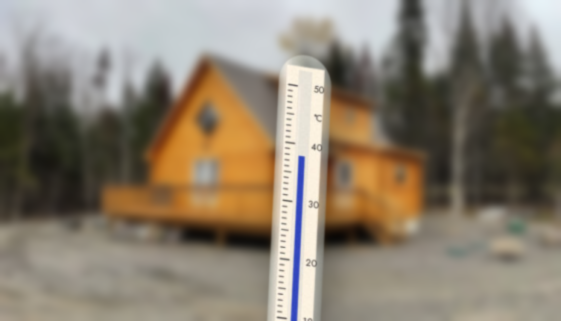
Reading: 38 (°C)
